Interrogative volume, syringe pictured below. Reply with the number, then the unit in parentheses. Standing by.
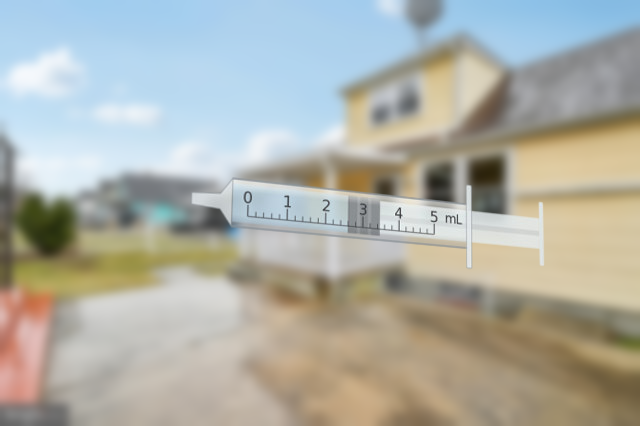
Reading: 2.6 (mL)
